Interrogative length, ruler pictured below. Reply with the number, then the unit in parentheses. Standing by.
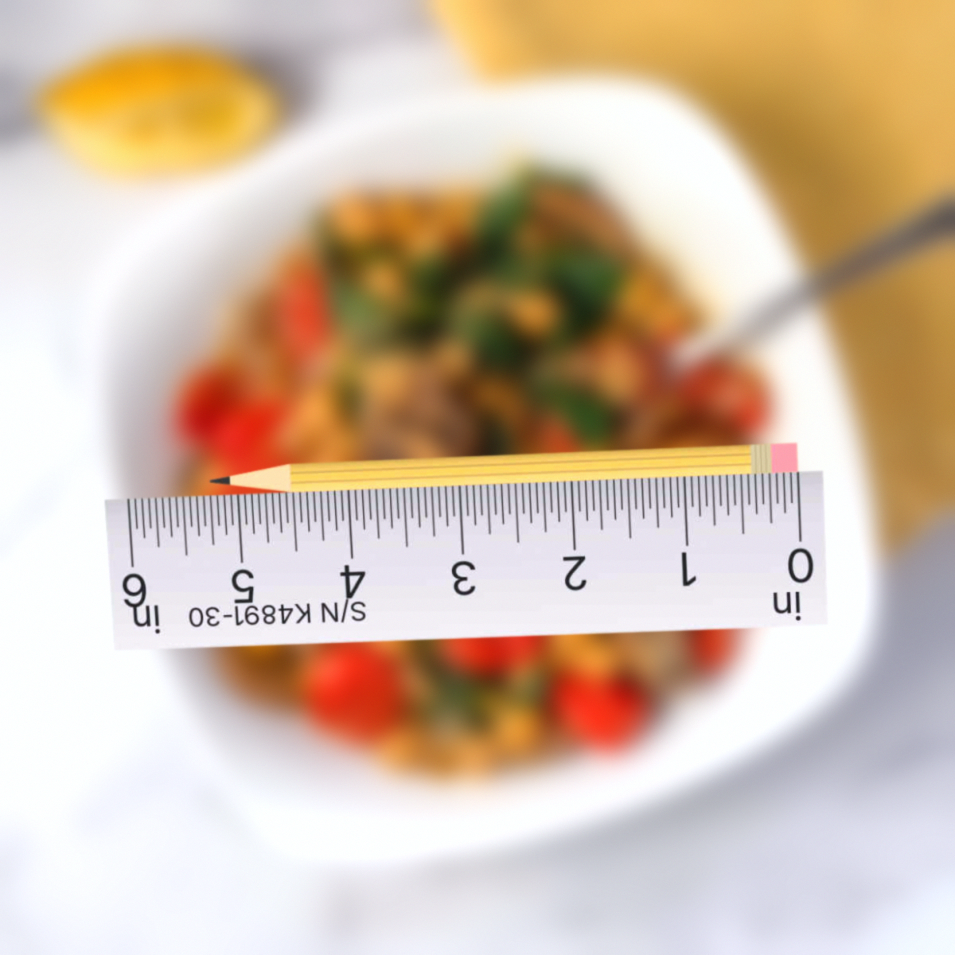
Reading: 5.25 (in)
